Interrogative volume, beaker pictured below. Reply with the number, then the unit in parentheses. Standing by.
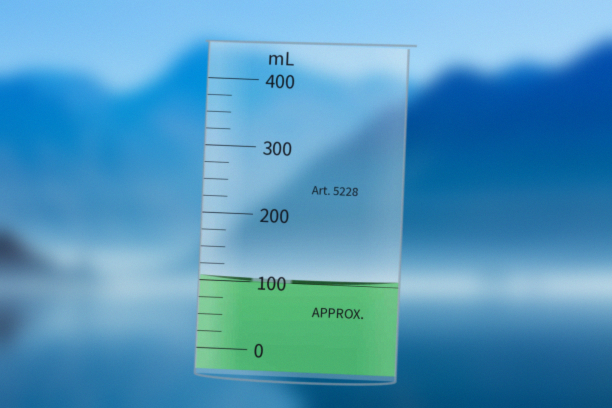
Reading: 100 (mL)
